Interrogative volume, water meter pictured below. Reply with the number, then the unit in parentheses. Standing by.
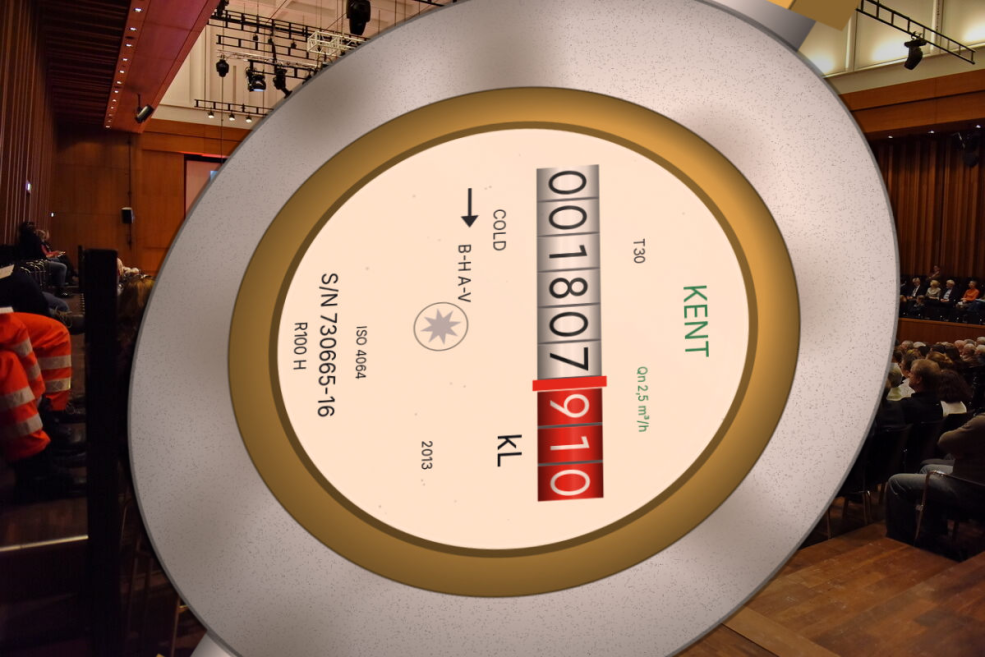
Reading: 1807.910 (kL)
